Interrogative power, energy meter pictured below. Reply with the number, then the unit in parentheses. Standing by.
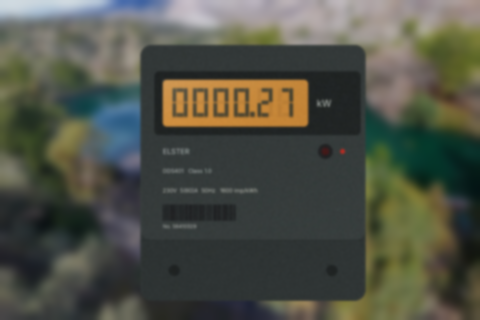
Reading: 0.27 (kW)
